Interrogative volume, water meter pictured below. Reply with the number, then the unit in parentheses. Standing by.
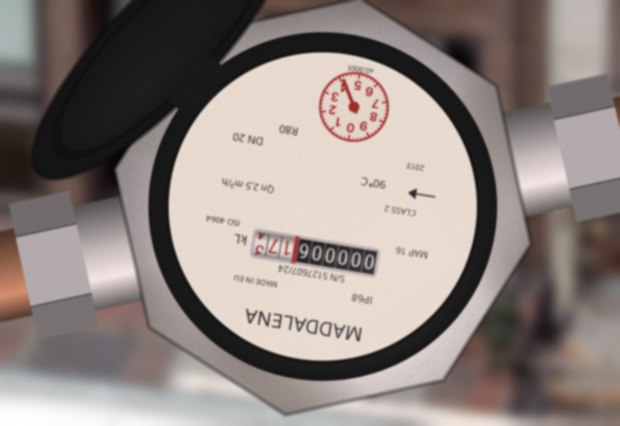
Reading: 6.1734 (kL)
